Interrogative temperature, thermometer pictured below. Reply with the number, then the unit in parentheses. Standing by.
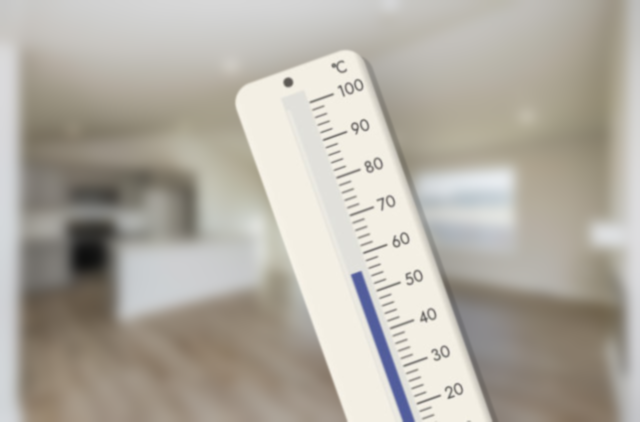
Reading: 56 (°C)
